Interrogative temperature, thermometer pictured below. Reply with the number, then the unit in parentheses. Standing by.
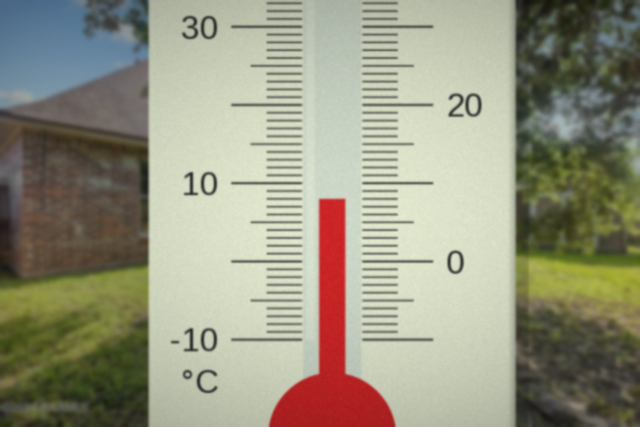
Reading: 8 (°C)
